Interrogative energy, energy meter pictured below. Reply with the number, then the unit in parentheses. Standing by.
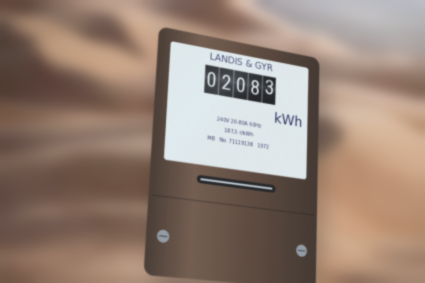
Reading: 2083 (kWh)
